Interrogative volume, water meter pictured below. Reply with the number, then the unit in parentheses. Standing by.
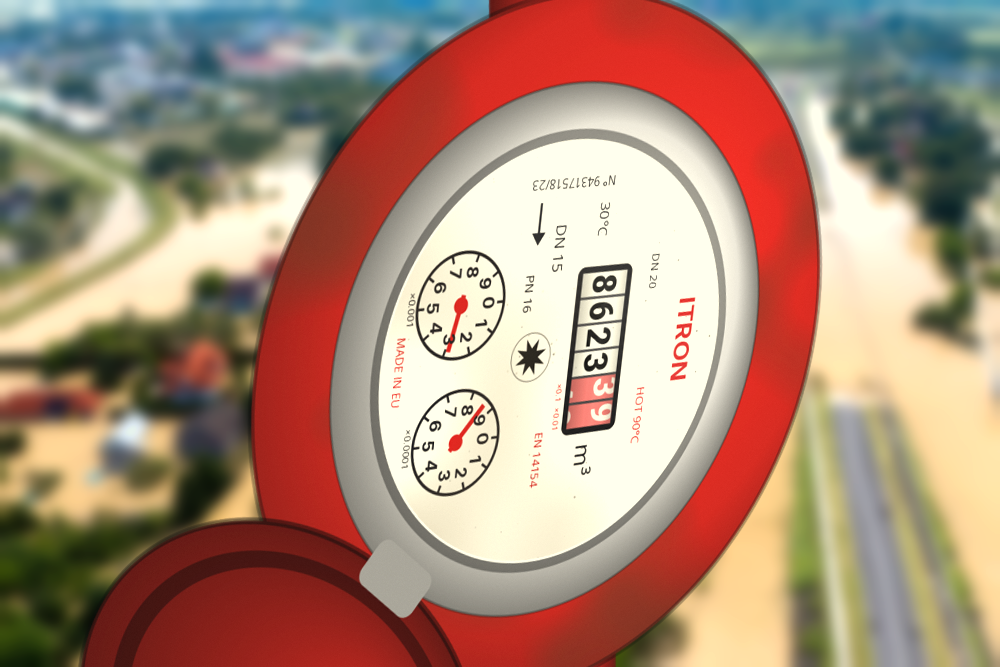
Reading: 8623.3928 (m³)
